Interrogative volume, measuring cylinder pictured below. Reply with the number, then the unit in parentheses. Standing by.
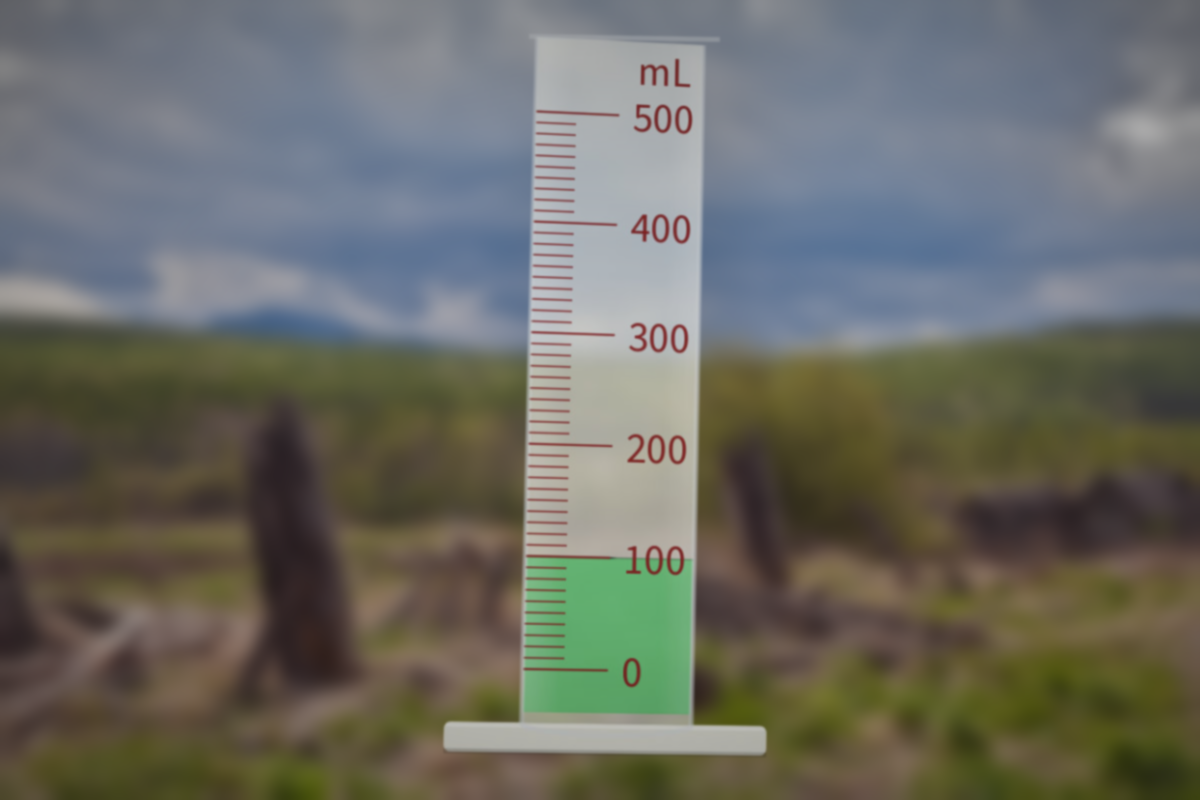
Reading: 100 (mL)
